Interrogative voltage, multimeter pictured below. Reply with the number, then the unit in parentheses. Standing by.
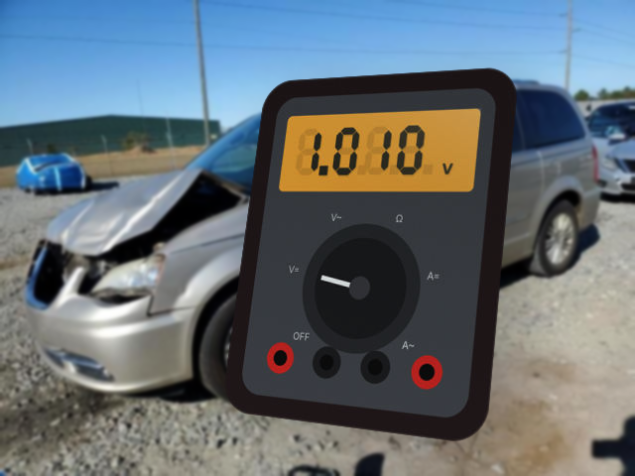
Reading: 1.010 (V)
